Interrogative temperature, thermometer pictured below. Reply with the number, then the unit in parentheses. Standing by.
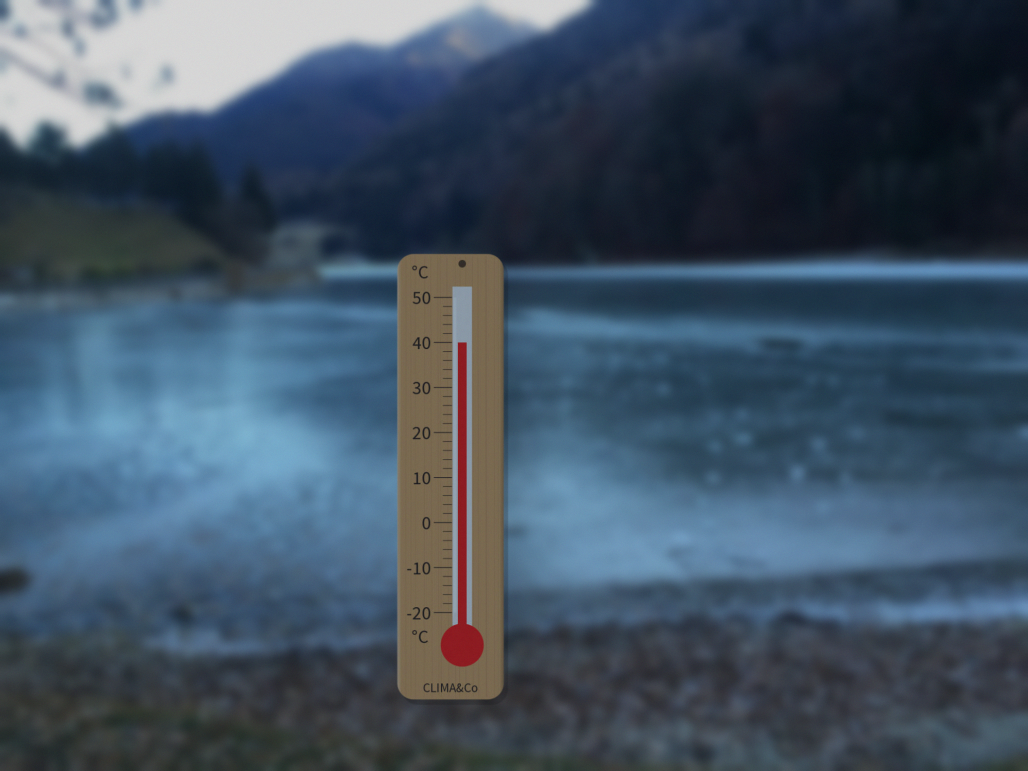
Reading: 40 (°C)
